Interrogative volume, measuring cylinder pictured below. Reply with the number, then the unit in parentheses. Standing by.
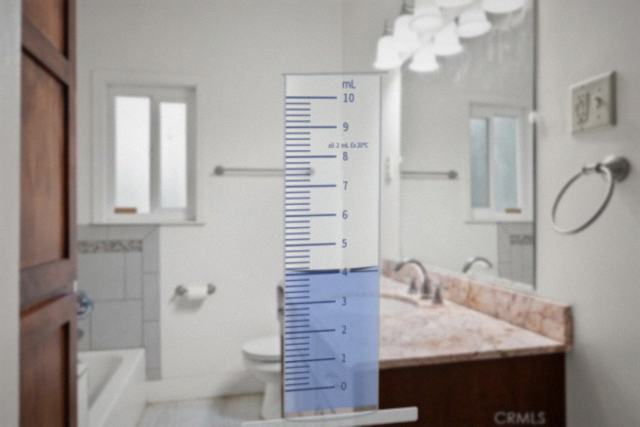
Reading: 4 (mL)
